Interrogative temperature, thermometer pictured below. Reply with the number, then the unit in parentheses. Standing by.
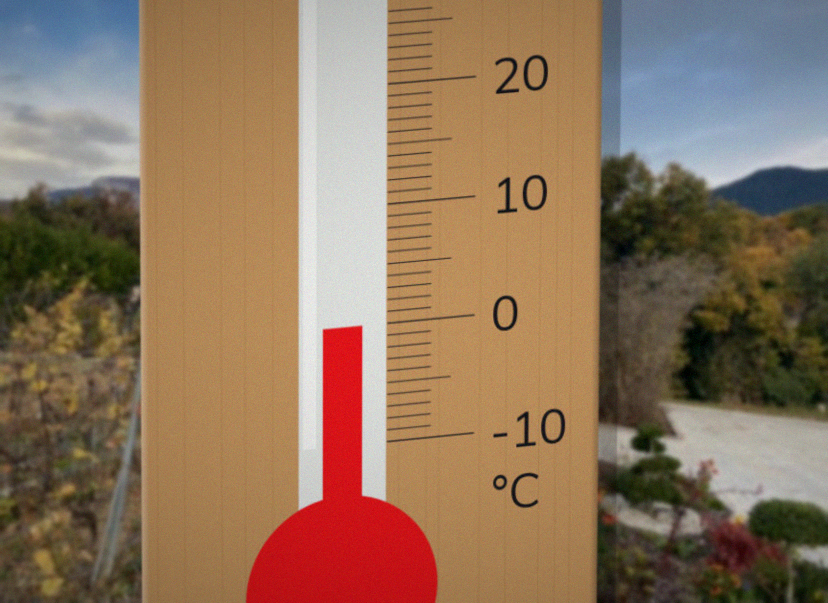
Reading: 0 (°C)
